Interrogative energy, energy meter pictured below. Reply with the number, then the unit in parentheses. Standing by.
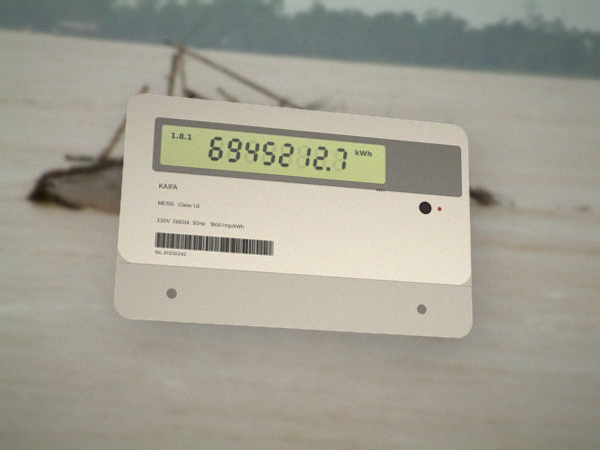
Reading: 6945212.7 (kWh)
